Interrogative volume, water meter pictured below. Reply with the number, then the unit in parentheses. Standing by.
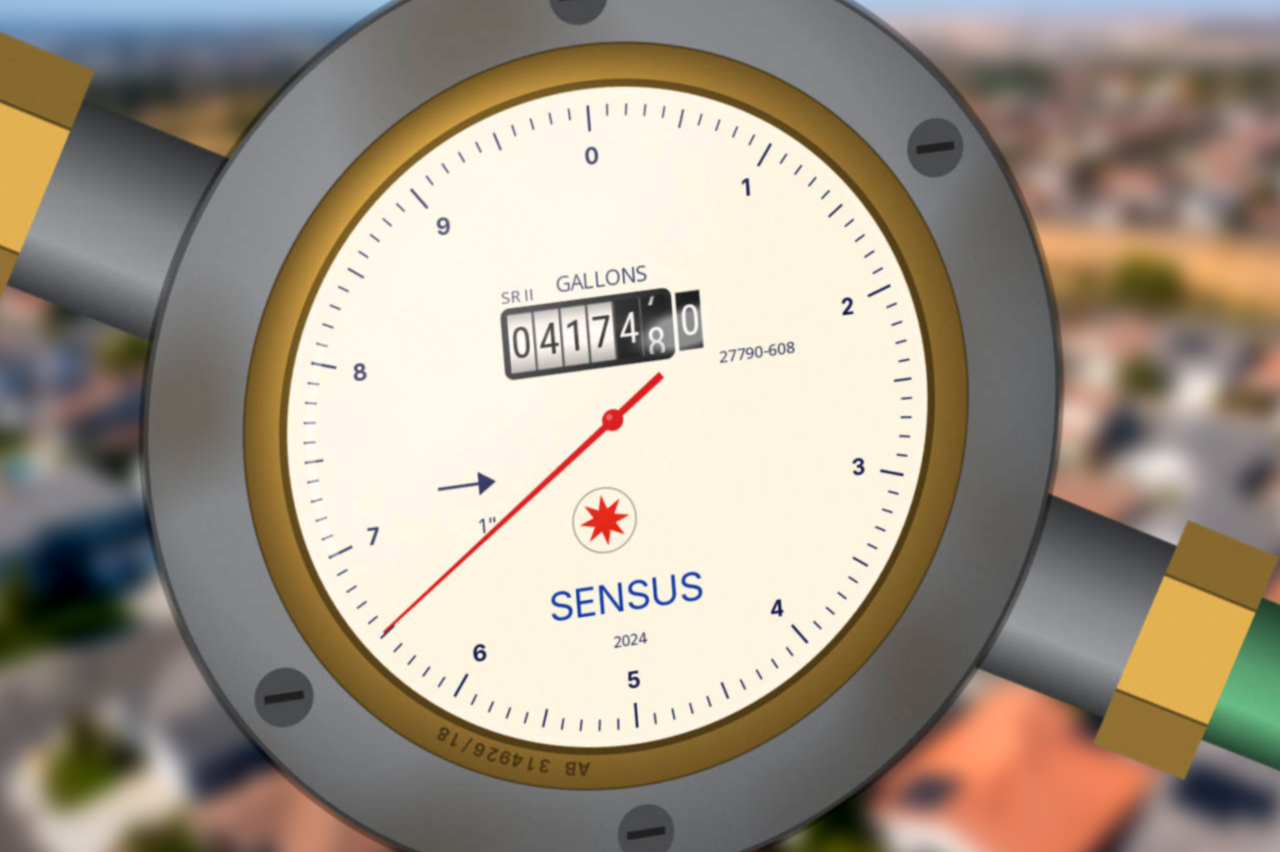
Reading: 417476.5 (gal)
